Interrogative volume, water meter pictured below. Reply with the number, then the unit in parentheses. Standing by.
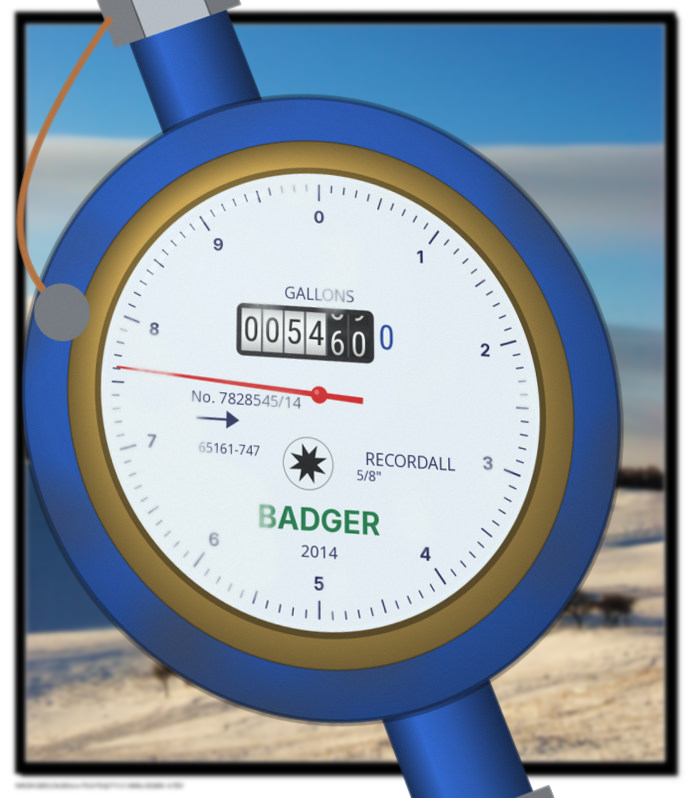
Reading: 54597.6 (gal)
